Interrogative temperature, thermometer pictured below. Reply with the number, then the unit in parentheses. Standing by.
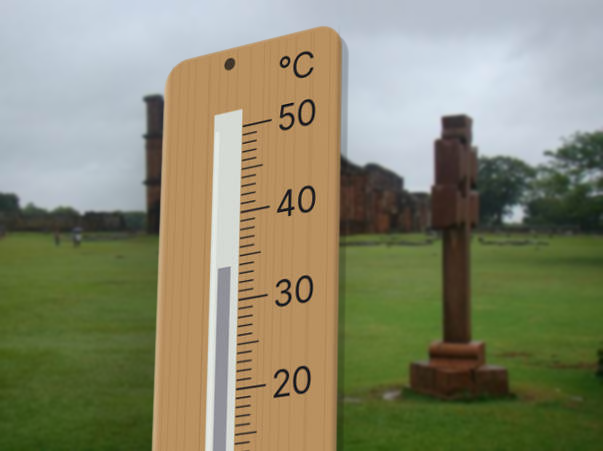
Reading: 34 (°C)
